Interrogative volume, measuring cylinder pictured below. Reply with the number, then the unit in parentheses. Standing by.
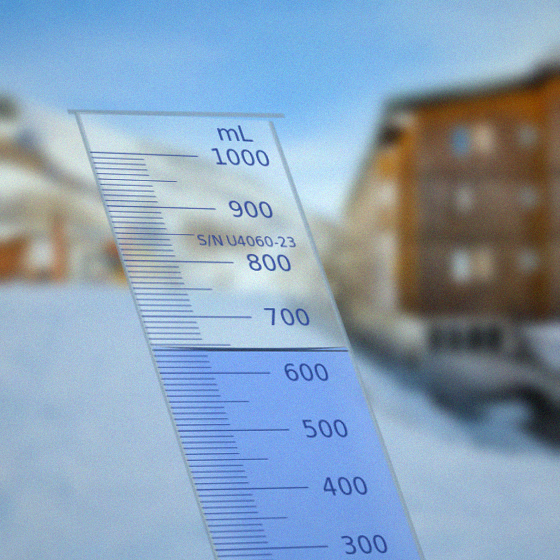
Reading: 640 (mL)
